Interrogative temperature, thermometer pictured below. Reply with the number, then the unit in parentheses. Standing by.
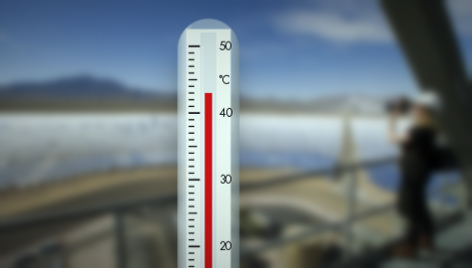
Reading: 43 (°C)
